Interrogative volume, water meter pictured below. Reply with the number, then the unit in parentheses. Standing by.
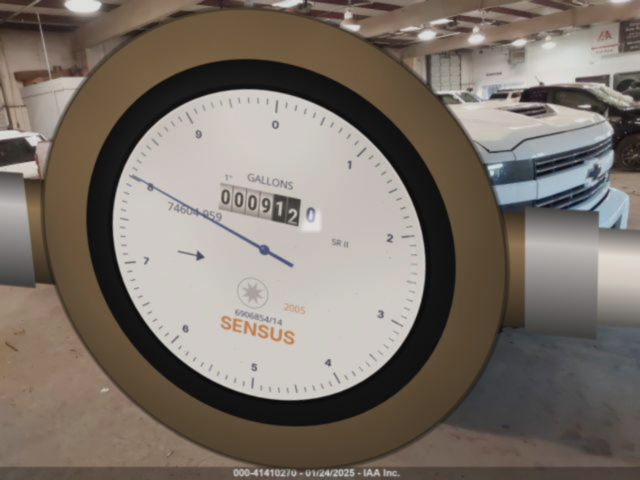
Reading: 9118.0 (gal)
